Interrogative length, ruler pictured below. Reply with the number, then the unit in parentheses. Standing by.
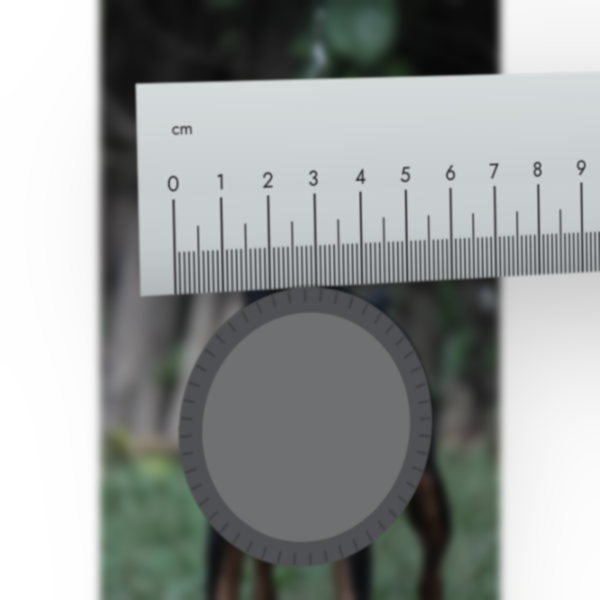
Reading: 5.5 (cm)
